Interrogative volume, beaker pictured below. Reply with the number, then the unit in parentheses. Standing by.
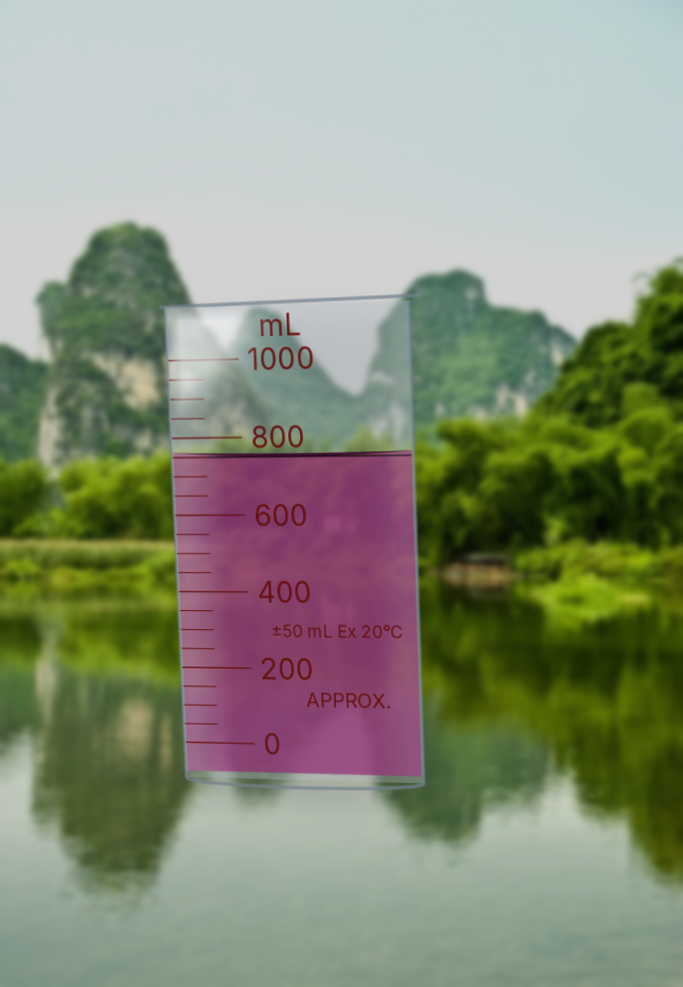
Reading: 750 (mL)
